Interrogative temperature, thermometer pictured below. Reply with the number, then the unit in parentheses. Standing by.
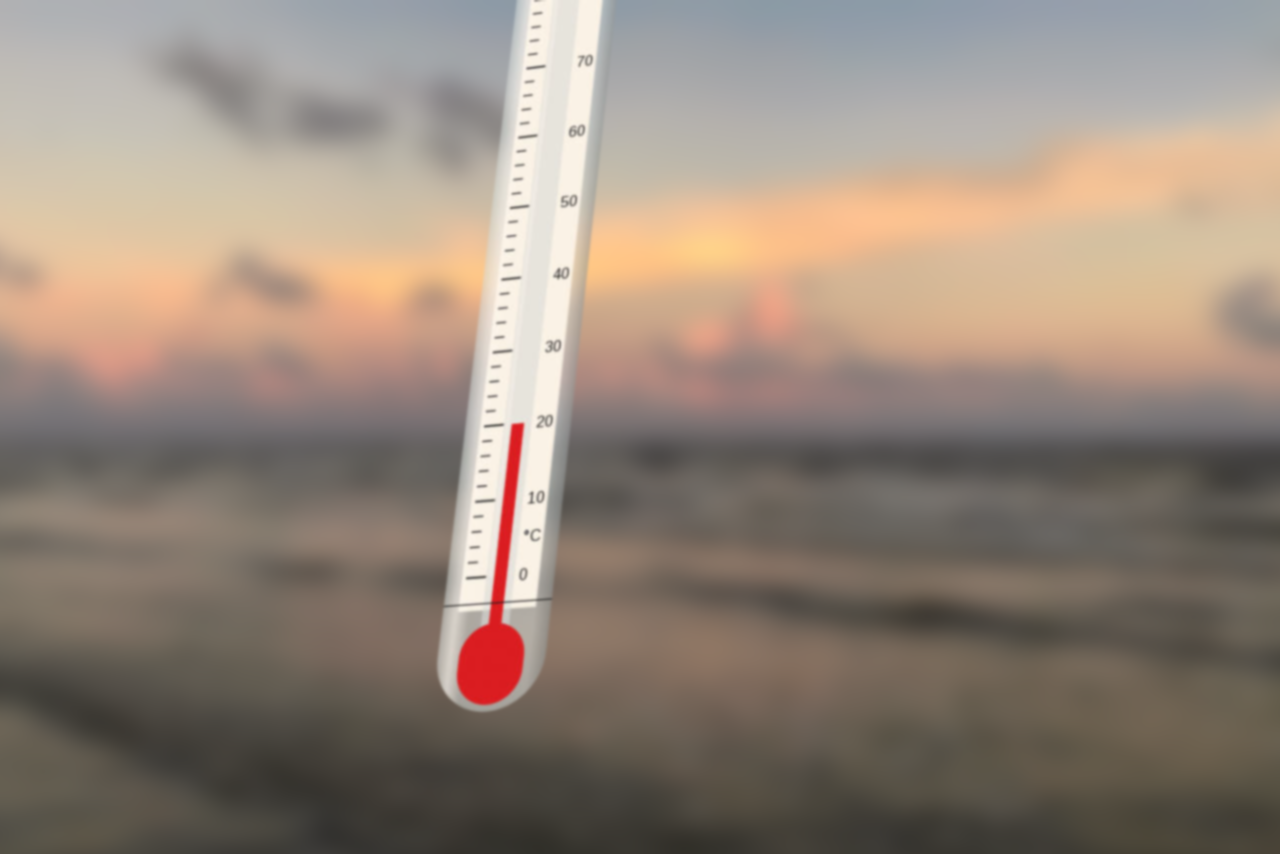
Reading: 20 (°C)
